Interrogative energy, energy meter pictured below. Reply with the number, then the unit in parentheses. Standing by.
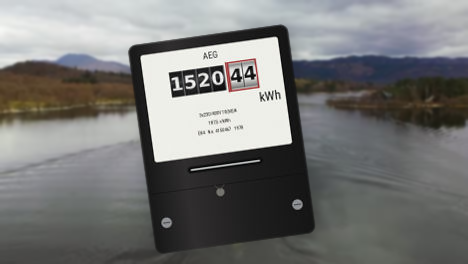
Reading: 1520.44 (kWh)
